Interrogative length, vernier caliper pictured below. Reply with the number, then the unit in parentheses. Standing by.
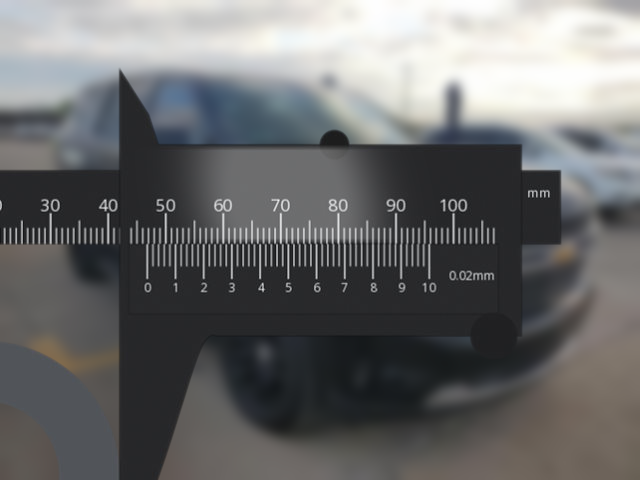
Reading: 46.8 (mm)
